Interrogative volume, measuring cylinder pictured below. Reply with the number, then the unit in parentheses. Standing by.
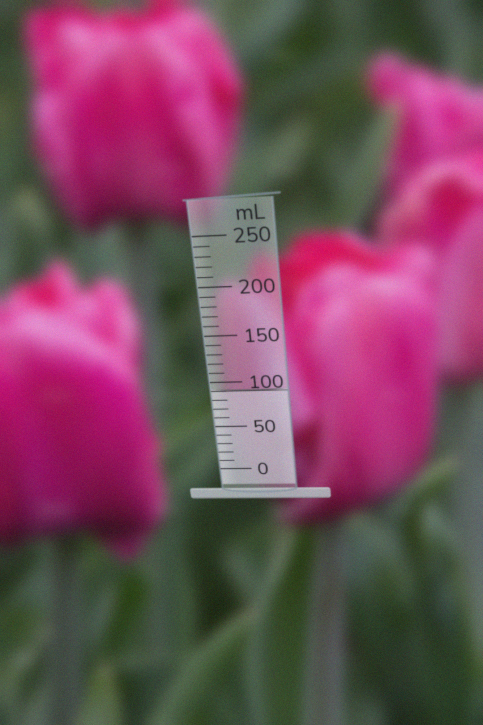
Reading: 90 (mL)
